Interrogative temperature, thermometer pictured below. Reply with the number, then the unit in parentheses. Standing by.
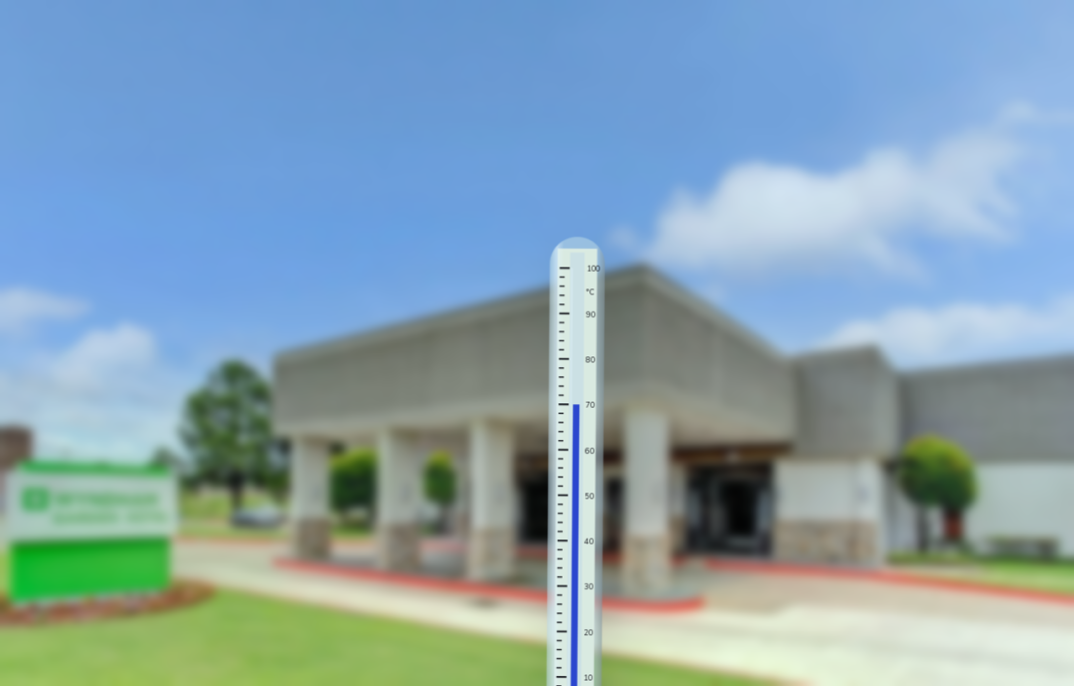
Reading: 70 (°C)
